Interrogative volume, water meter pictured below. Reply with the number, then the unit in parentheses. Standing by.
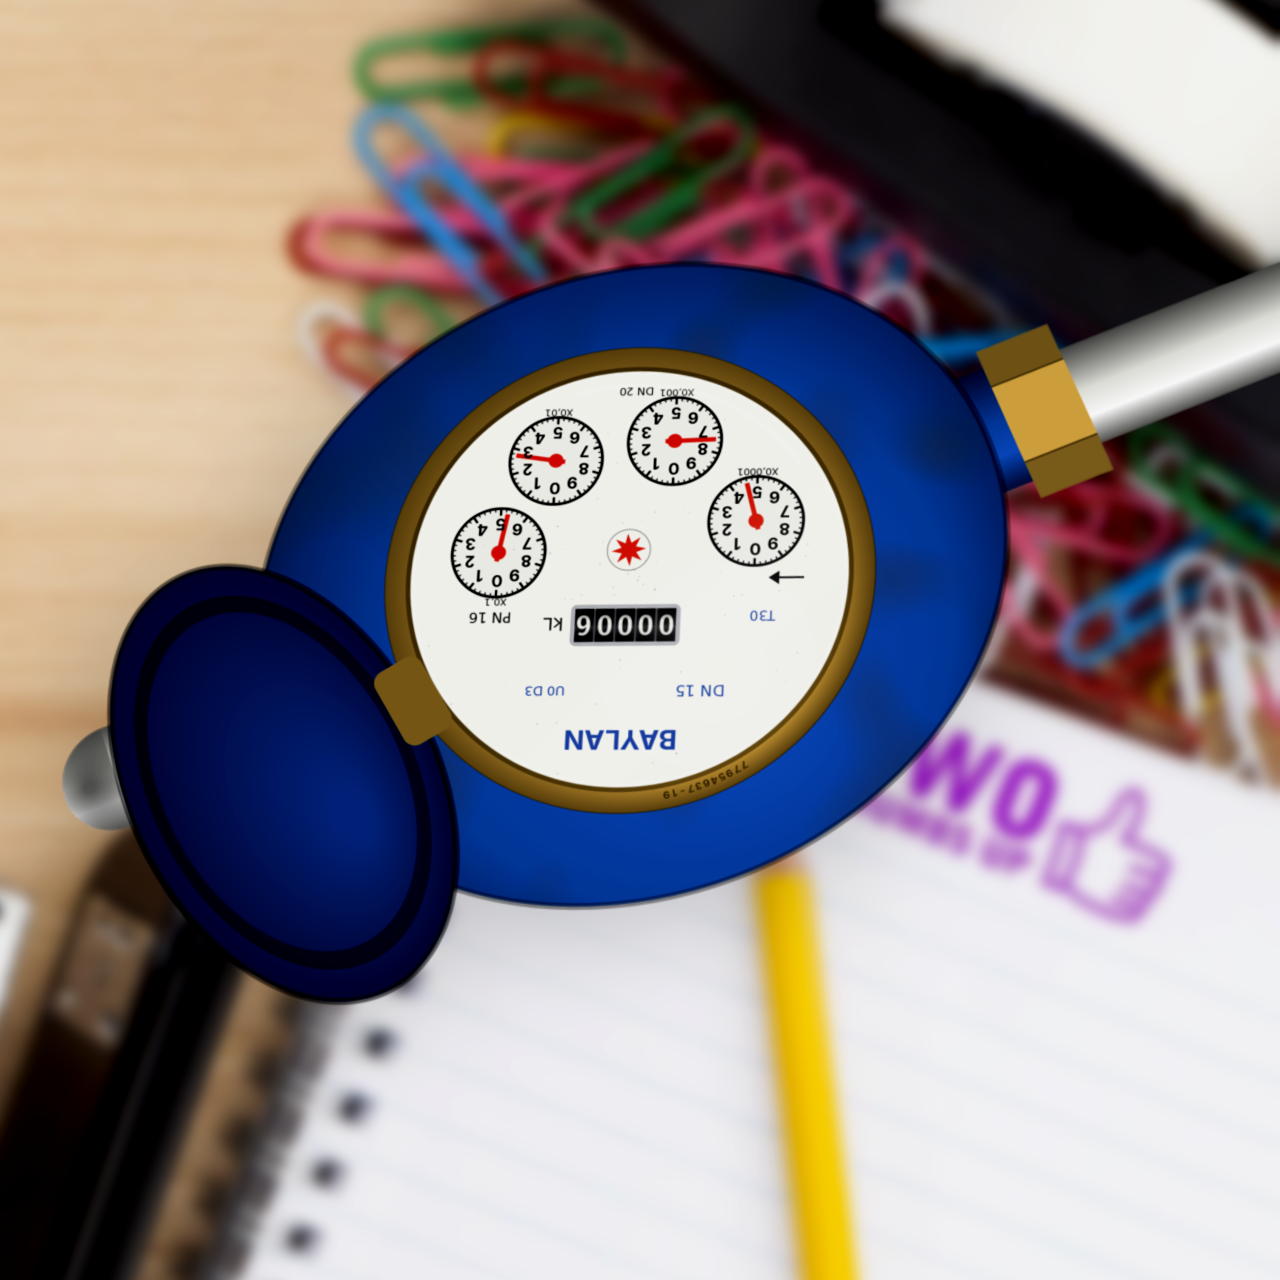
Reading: 6.5274 (kL)
